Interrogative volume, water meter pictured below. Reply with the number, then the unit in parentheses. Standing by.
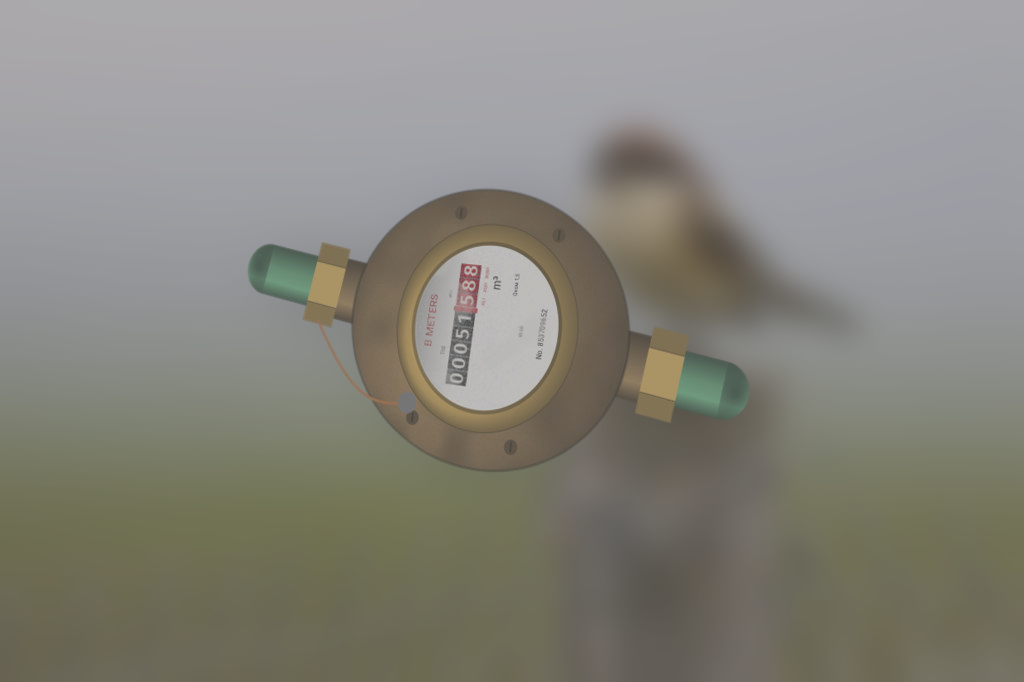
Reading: 51.588 (m³)
